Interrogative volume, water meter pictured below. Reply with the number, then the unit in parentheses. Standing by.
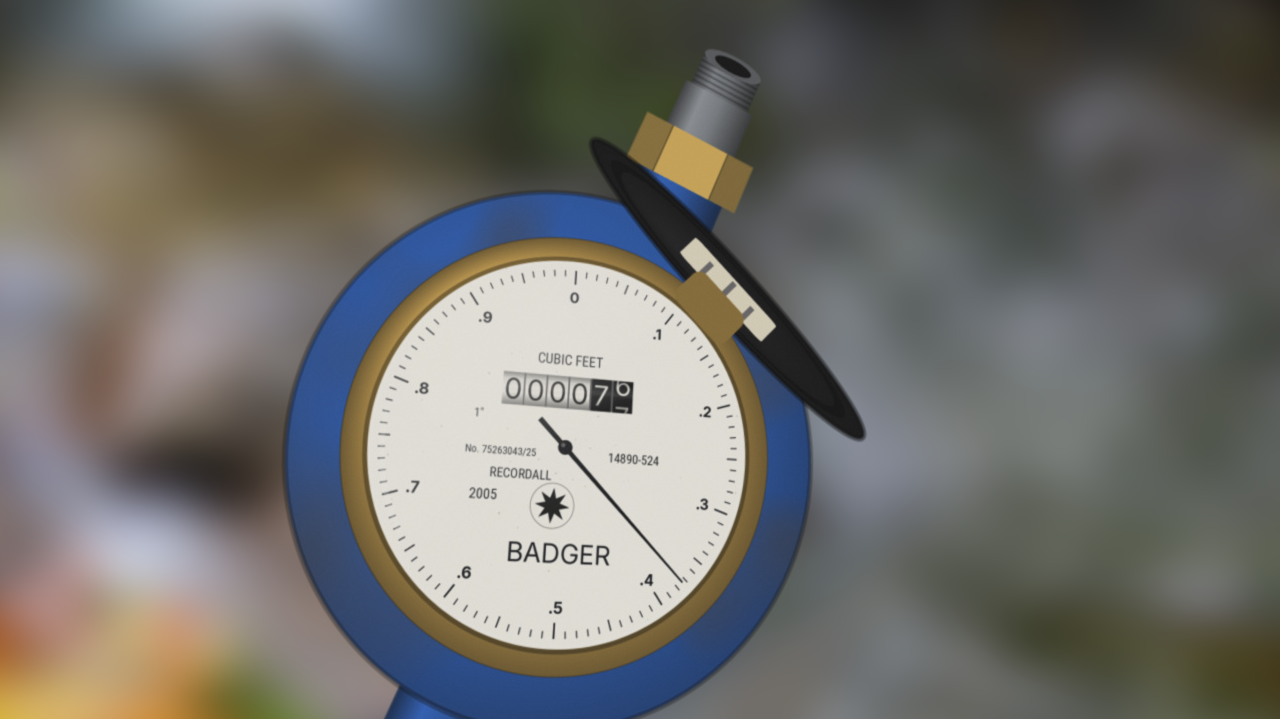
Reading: 76.37 (ft³)
